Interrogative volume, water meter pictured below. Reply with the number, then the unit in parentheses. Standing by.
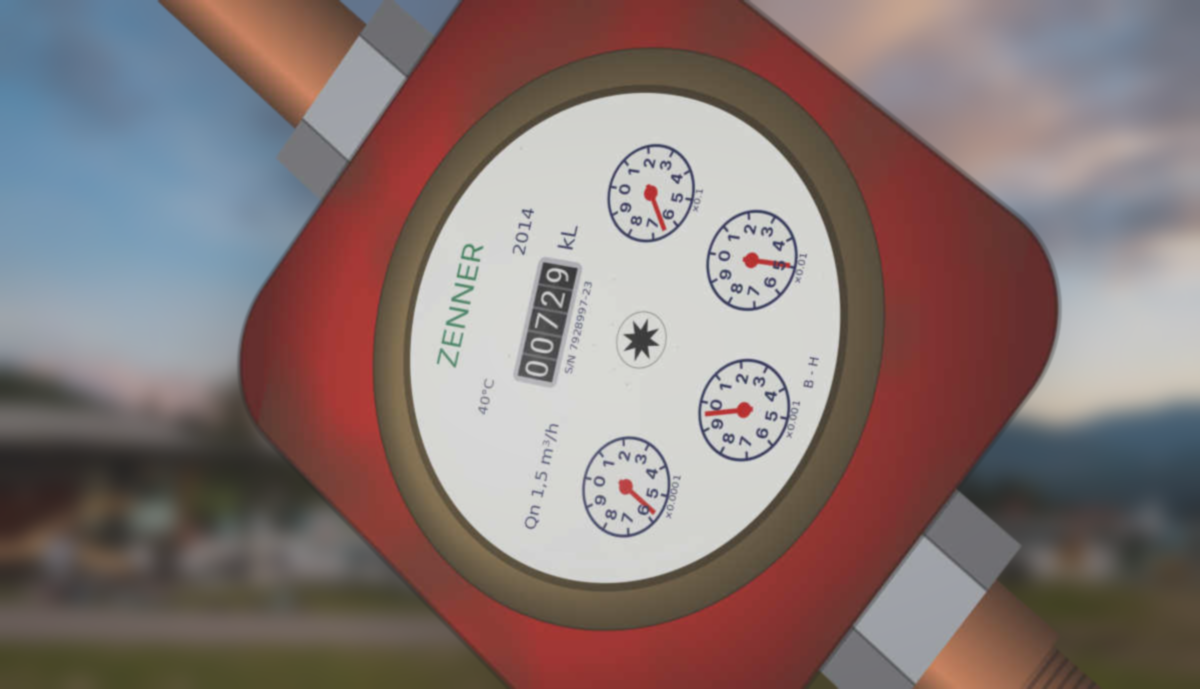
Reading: 729.6495 (kL)
